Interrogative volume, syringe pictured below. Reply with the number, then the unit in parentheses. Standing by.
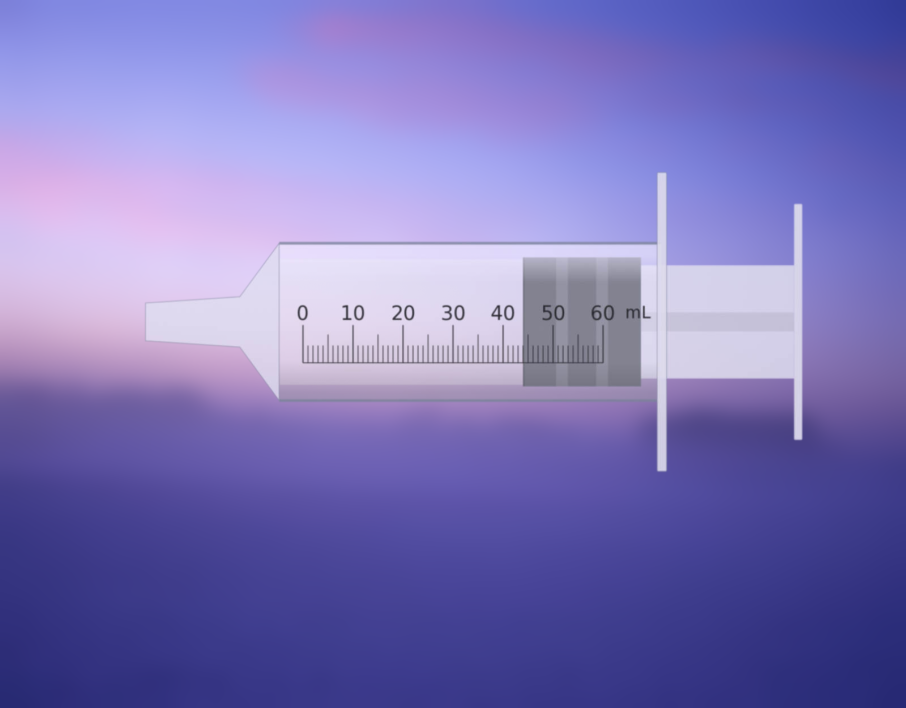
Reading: 44 (mL)
